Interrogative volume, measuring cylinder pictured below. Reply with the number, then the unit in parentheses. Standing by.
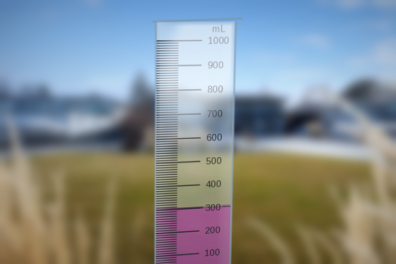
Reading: 300 (mL)
